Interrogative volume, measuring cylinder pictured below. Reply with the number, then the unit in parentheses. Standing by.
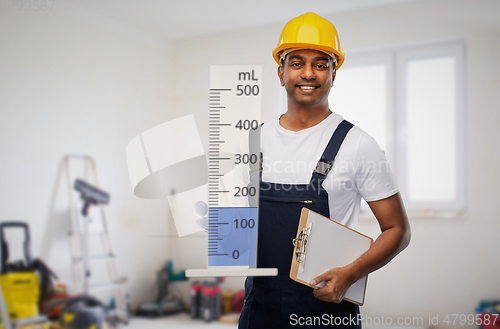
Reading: 150 (mL)
